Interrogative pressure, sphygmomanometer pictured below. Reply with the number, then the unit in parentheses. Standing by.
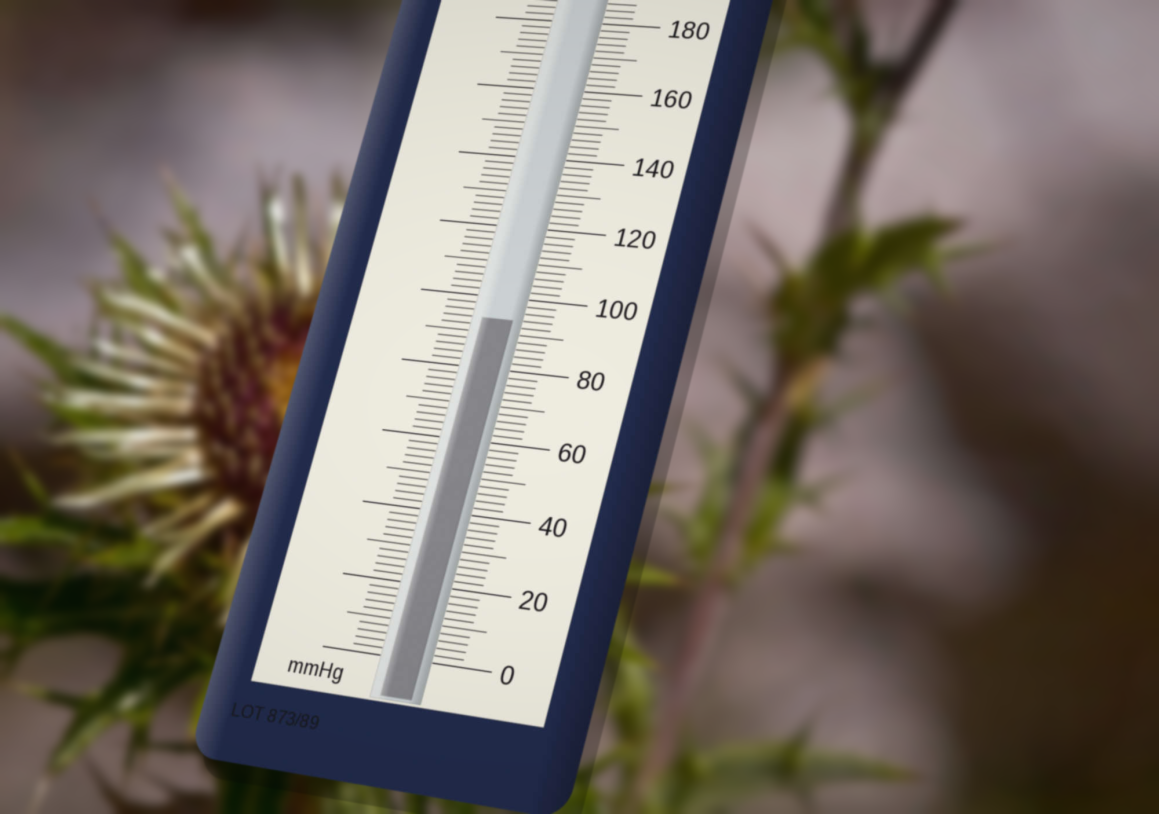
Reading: 94 (mmHg)
